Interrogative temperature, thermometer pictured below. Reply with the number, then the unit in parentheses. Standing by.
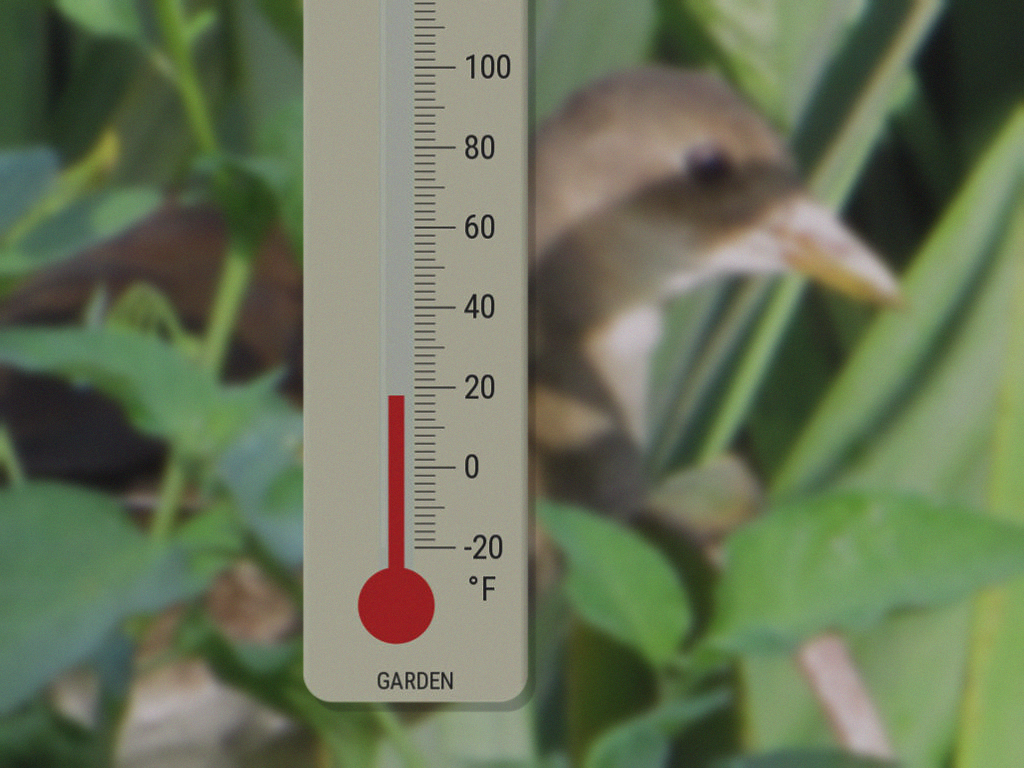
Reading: 18 (°F)
